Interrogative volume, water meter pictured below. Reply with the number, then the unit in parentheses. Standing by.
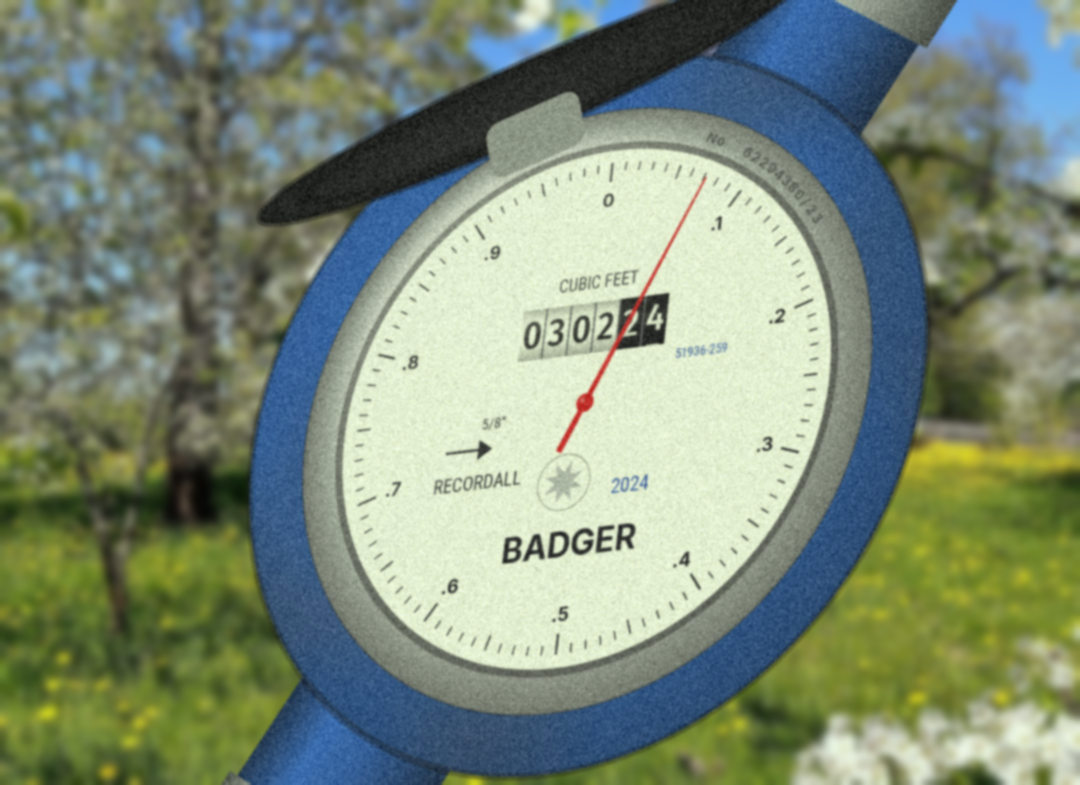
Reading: 30224.07 (ft³)
